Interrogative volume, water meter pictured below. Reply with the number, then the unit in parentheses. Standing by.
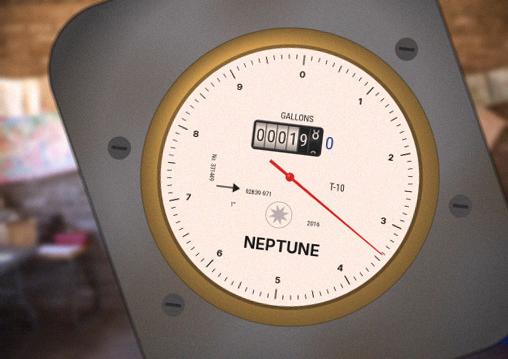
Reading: 1983.4 (gal)
